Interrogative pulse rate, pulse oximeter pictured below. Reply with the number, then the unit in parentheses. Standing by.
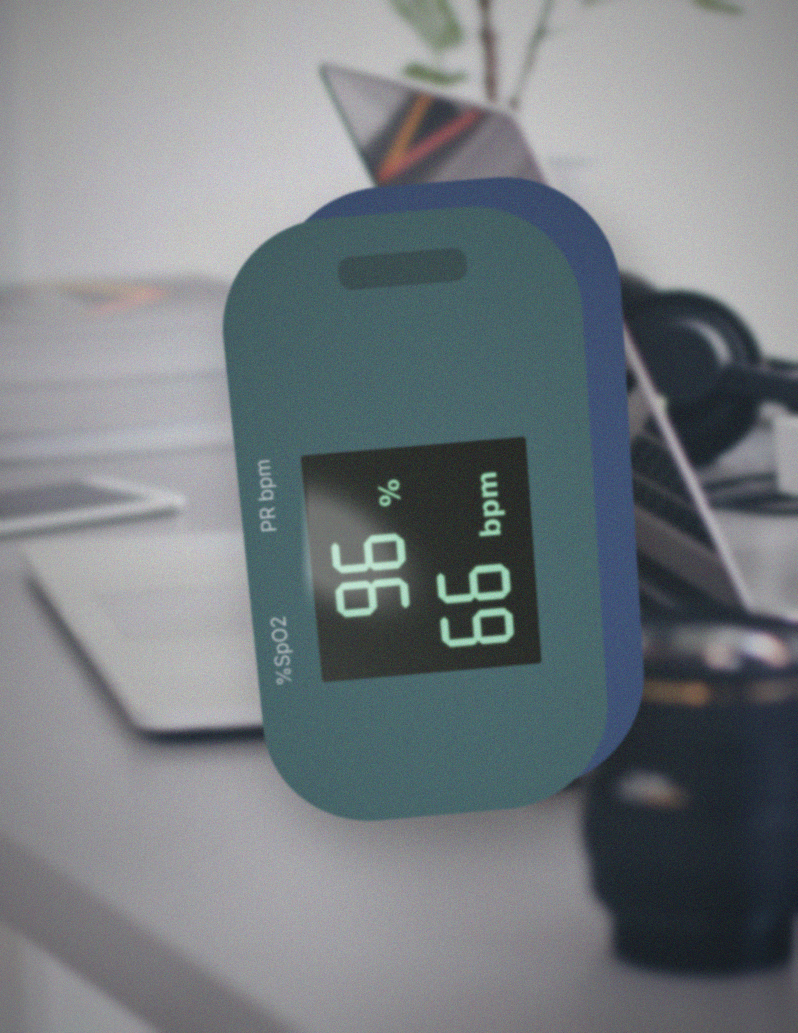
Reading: 66 (bpm)
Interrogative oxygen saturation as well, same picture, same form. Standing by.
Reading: 96 (%)
